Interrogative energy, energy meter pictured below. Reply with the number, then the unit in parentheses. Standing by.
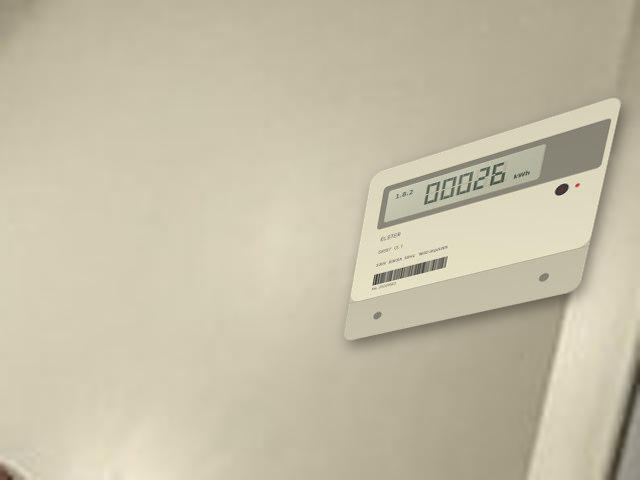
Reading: 26 (kWh)
